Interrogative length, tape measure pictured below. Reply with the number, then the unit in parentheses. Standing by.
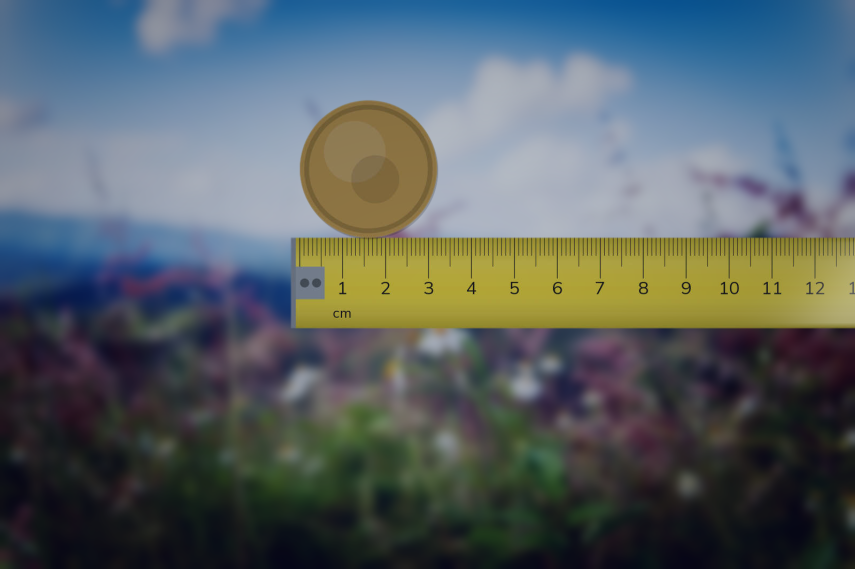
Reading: 3.2 (cm)
